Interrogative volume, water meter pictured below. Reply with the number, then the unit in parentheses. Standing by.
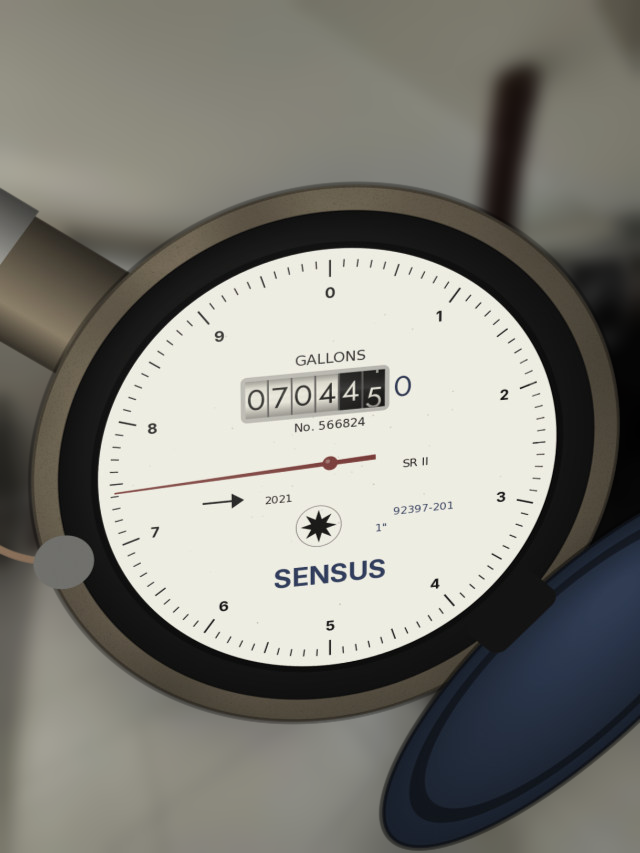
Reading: 704447.4 (gal)
